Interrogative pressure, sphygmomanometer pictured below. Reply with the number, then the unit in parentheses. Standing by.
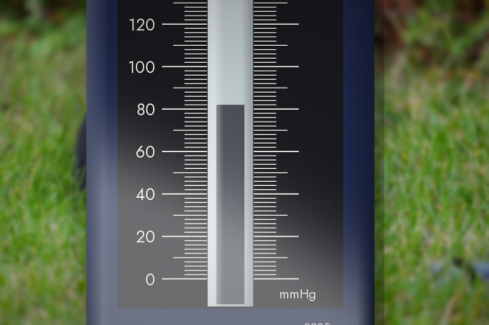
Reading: 82 (mmHg)
